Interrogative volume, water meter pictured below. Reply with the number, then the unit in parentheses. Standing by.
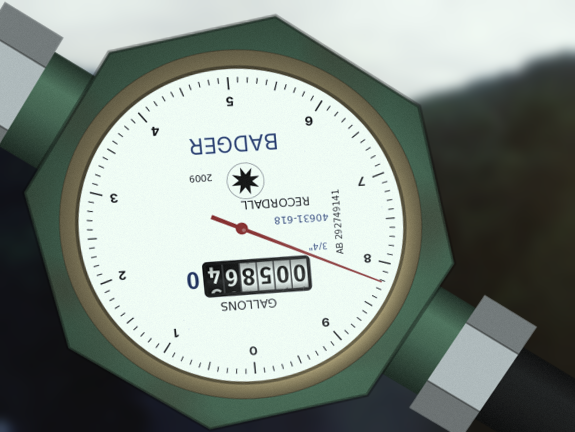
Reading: 58638.2 (gal)
